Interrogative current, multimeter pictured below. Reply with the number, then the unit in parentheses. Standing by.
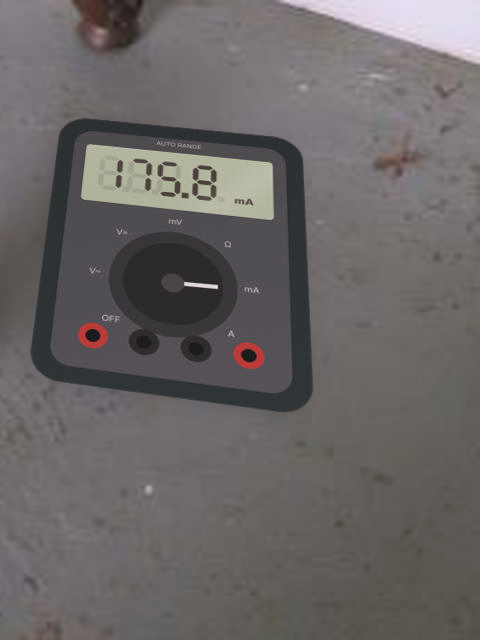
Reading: 175.8 (mA)
